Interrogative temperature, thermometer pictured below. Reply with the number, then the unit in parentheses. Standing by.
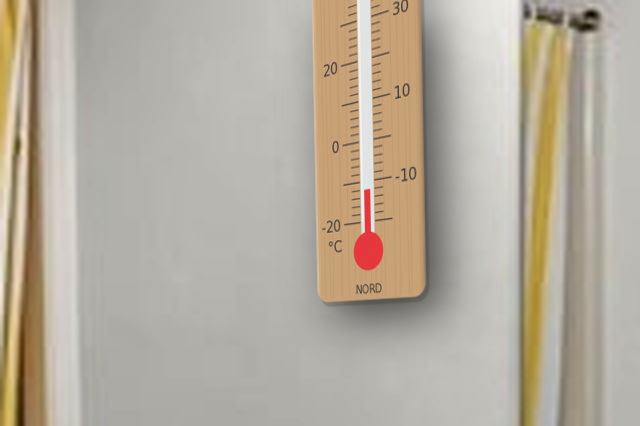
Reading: -12 (°C)
